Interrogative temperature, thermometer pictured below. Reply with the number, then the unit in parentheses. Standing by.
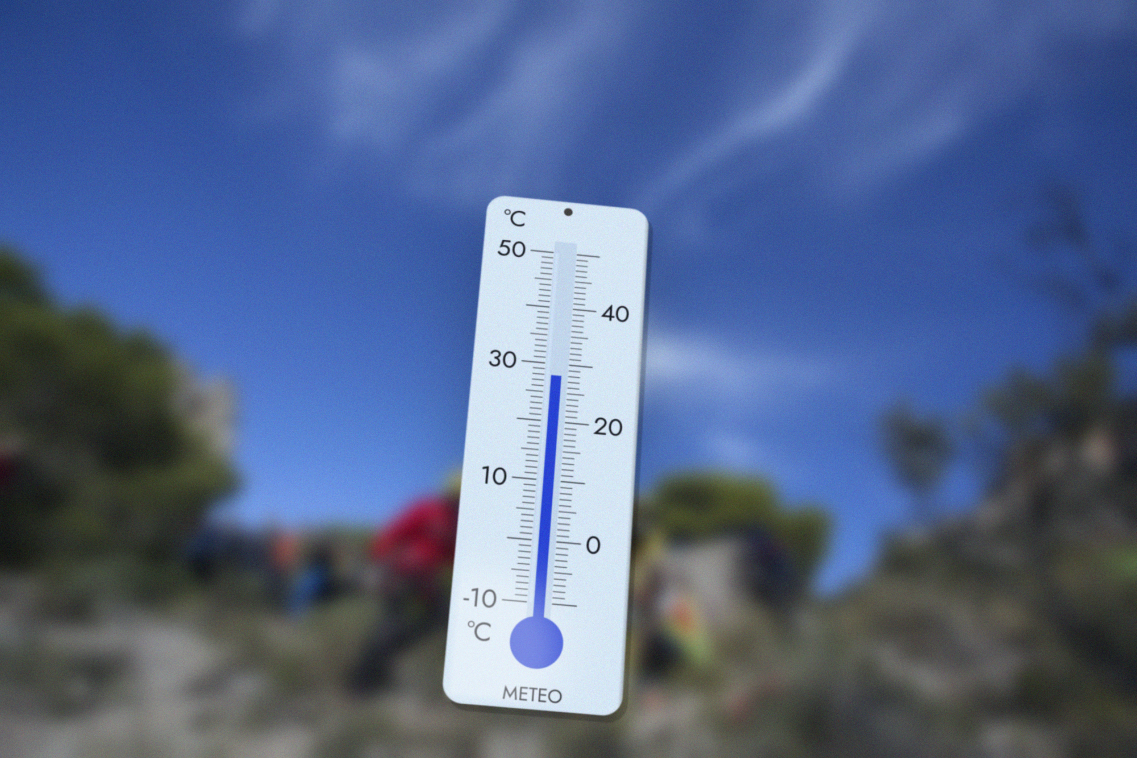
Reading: 28 (°C)
